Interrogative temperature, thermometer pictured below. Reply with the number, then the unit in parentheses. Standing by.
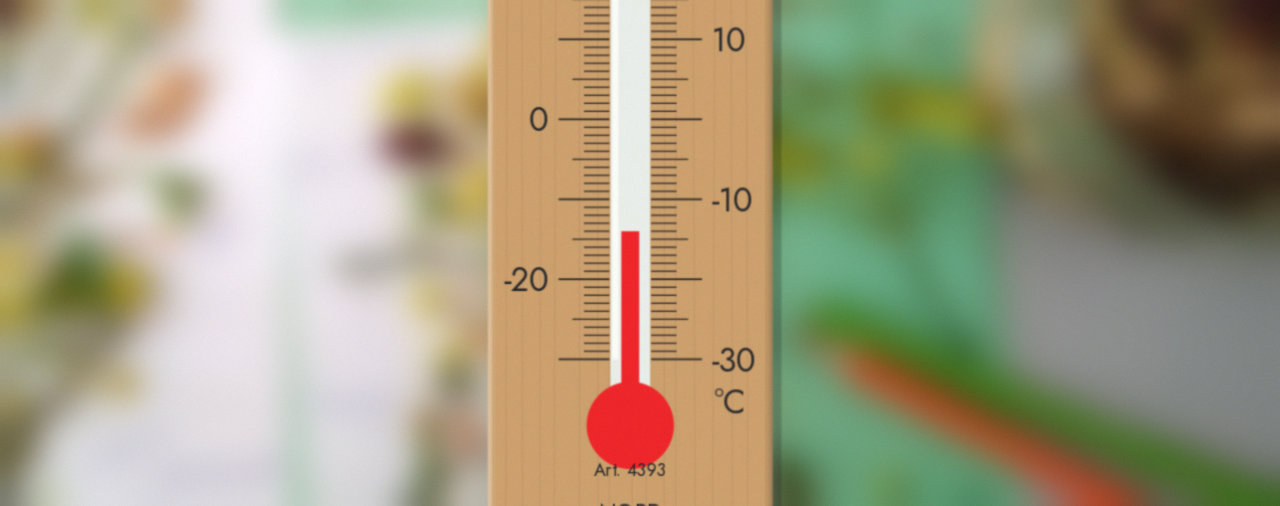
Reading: -14 (°C)
